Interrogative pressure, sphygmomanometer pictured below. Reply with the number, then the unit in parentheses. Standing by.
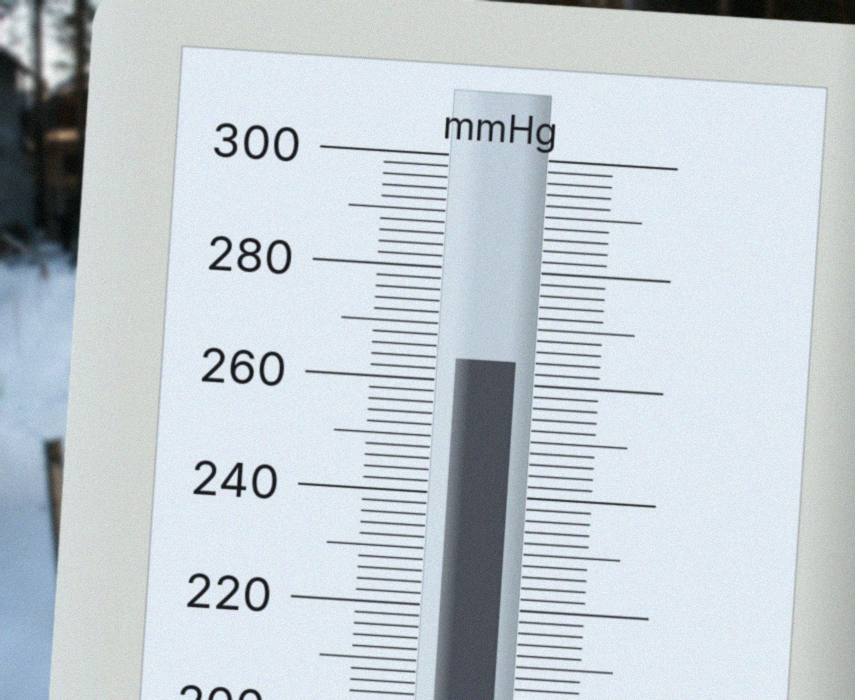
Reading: 264 (mmHg)
